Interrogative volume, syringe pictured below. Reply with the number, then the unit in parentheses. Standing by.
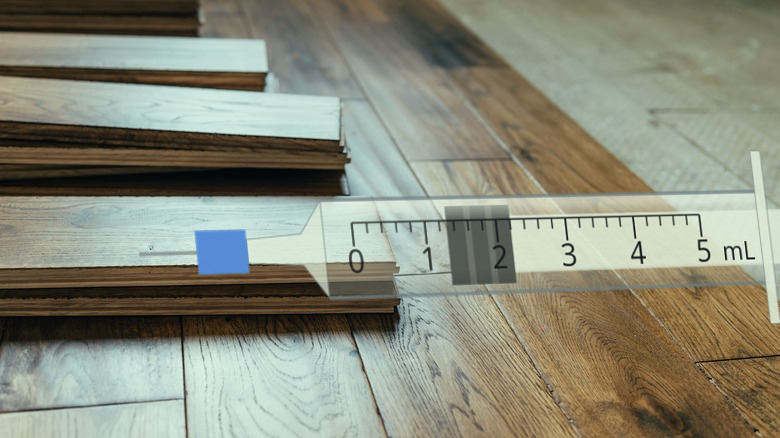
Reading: 1.3 (mL)
